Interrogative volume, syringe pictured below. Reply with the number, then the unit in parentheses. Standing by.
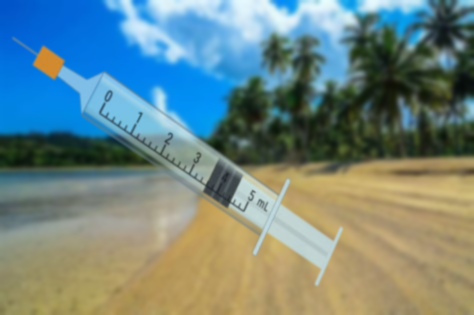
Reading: 3.6 (mL)
